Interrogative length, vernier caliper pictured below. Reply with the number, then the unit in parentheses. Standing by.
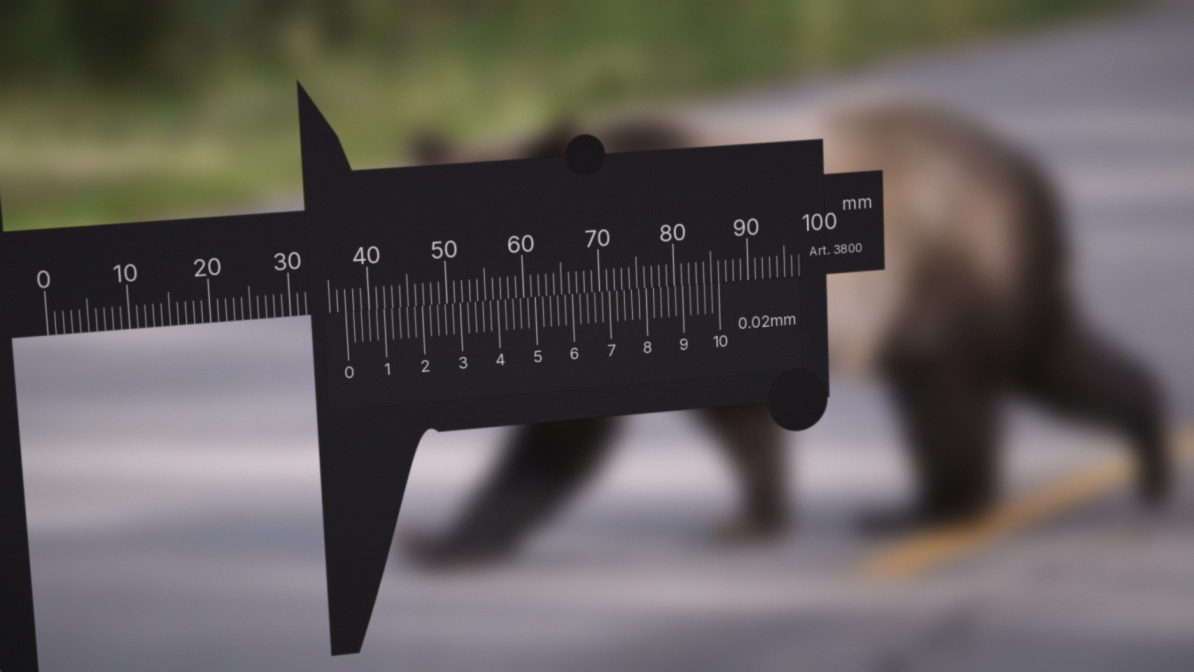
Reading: 37.0 (mm)
